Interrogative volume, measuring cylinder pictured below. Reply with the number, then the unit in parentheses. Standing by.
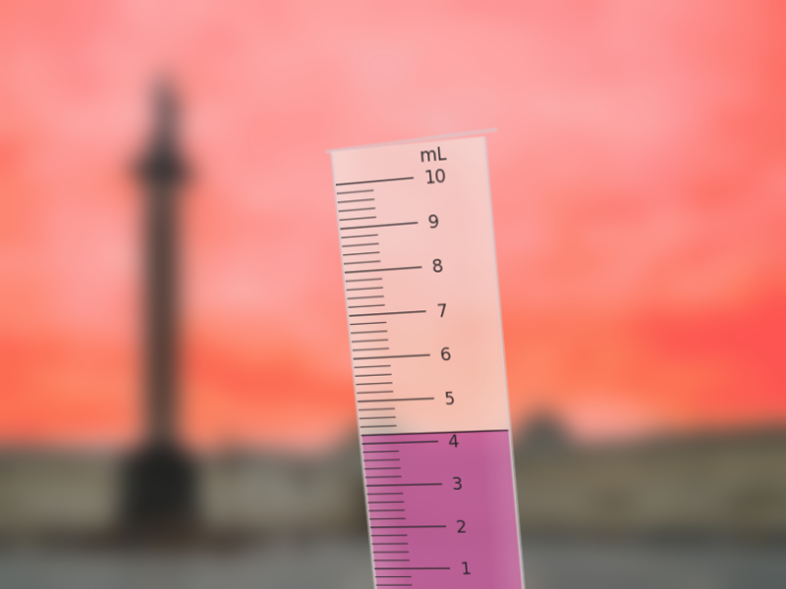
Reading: 4.2 (mL)
